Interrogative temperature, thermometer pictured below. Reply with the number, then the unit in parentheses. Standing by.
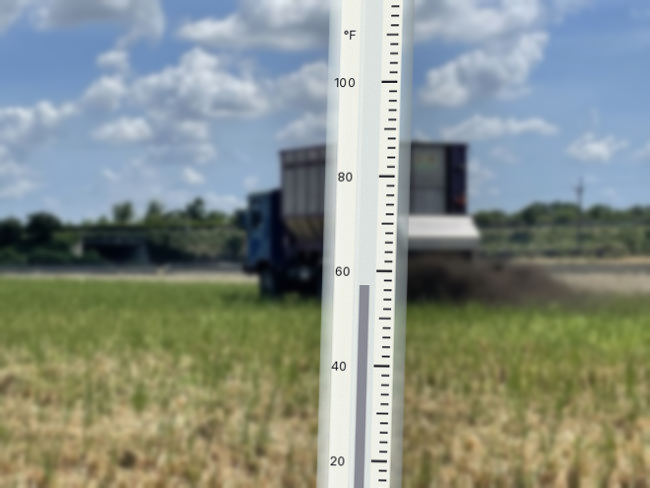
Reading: 57 (°F)
